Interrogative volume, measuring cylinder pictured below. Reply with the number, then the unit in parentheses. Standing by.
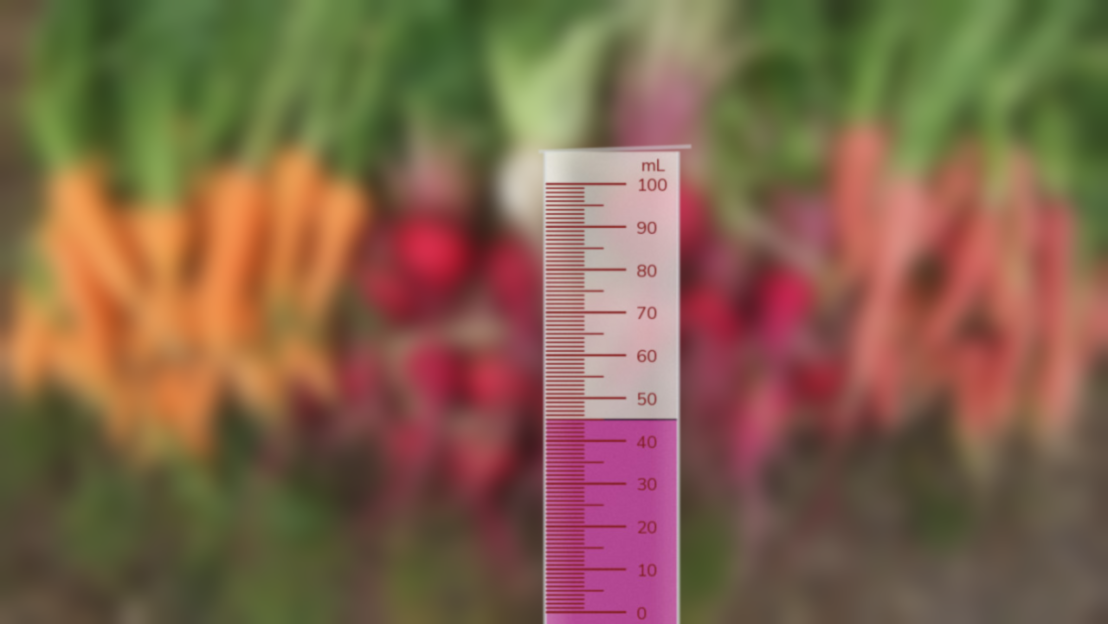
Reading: 45 (mL)
